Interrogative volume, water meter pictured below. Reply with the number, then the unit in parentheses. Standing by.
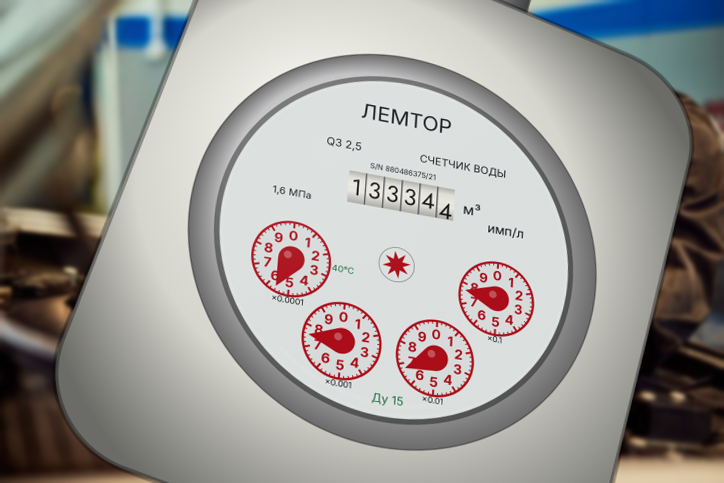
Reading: 133343.7675 (m³)
